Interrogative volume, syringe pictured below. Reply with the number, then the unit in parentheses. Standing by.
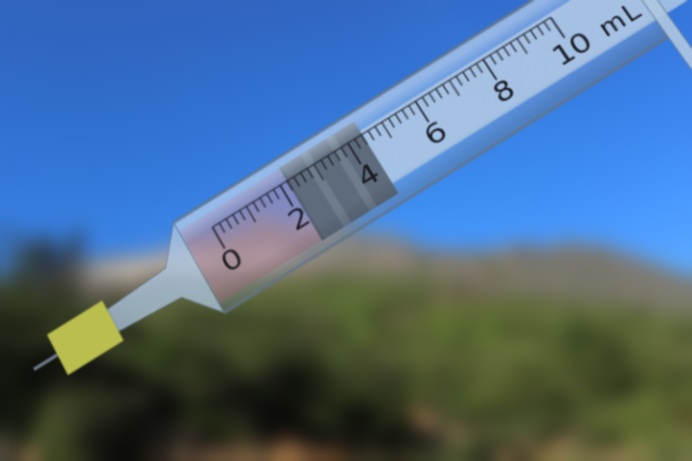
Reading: 2.2 (mL)
